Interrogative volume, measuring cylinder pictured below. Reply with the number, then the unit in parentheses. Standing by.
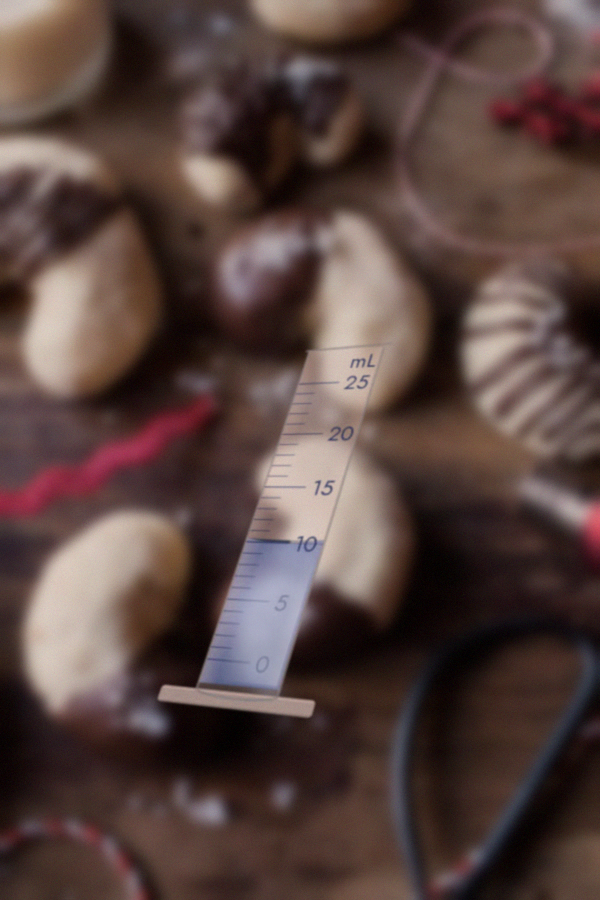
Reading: 10 (mL)
